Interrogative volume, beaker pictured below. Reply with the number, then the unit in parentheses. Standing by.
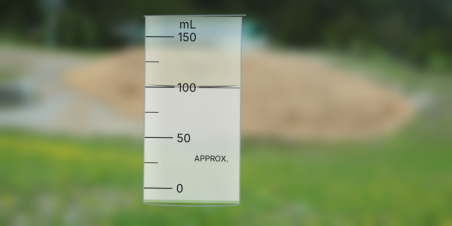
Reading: 100 (mL)
